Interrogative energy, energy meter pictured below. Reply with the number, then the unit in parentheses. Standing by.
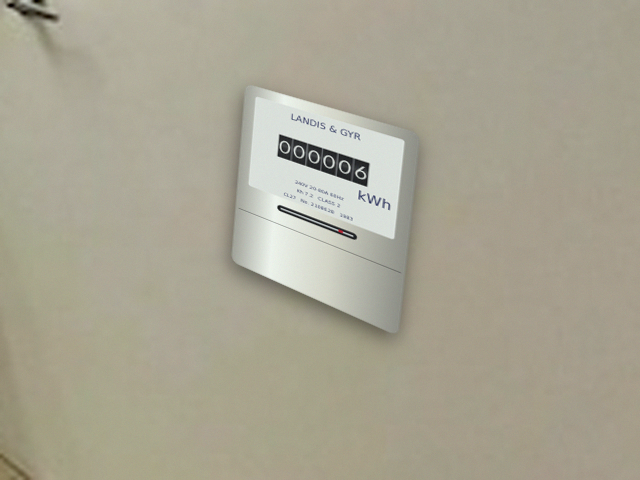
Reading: 6 (kWh)
